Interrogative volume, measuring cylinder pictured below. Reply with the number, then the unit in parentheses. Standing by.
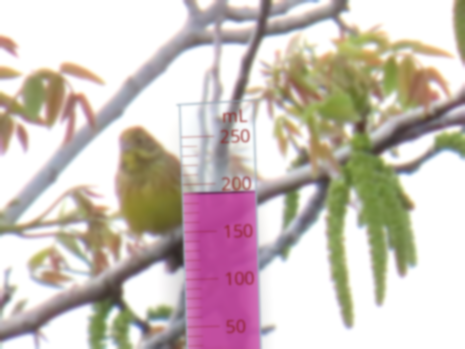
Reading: 190 (mL)
